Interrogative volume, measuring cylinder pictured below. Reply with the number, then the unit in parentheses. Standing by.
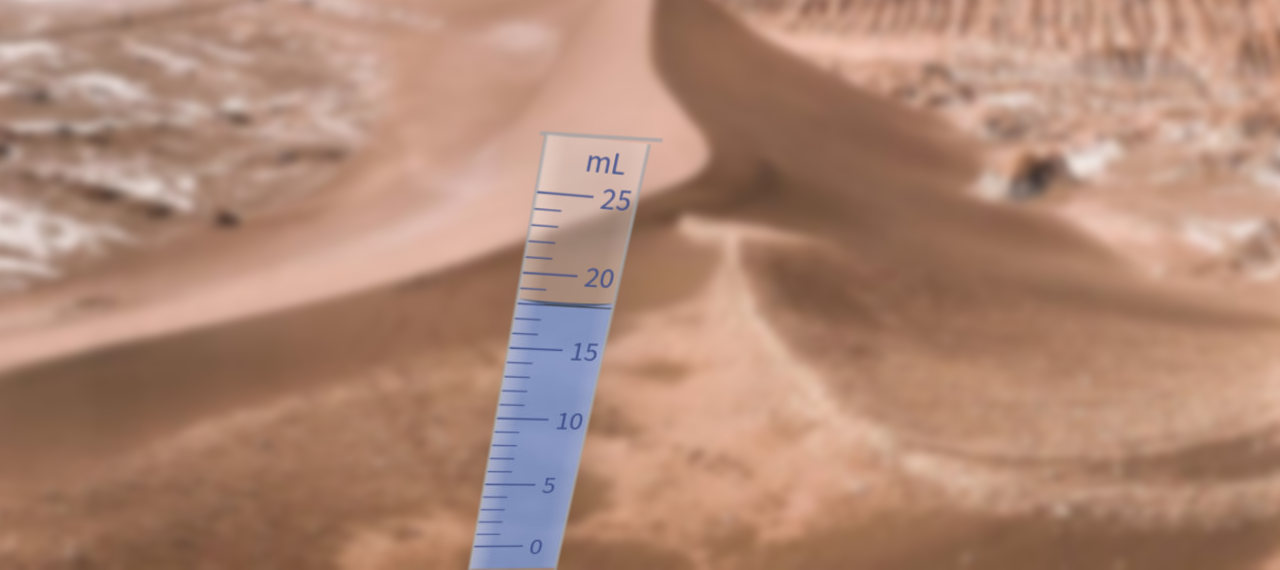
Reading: 18 (mL)
